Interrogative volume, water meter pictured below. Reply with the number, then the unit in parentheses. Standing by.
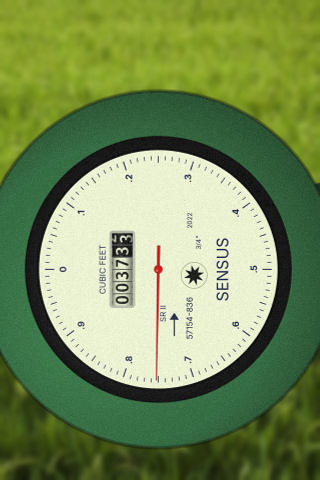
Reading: 3732.75 (ft³)
